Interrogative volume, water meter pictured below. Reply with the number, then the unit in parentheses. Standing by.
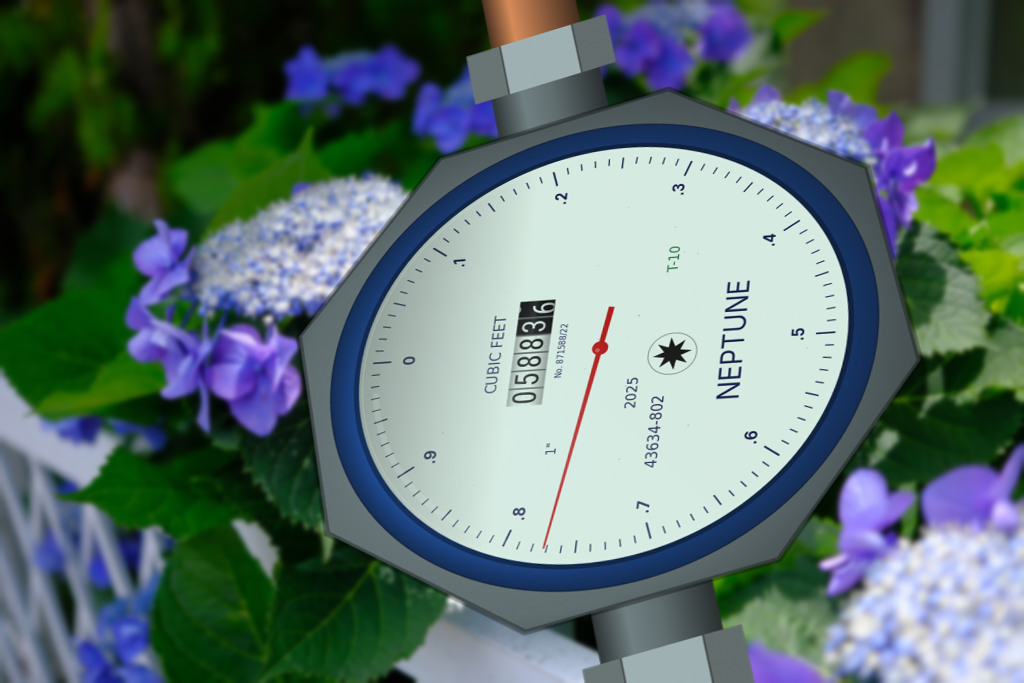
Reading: 58835.77 (ft³)
